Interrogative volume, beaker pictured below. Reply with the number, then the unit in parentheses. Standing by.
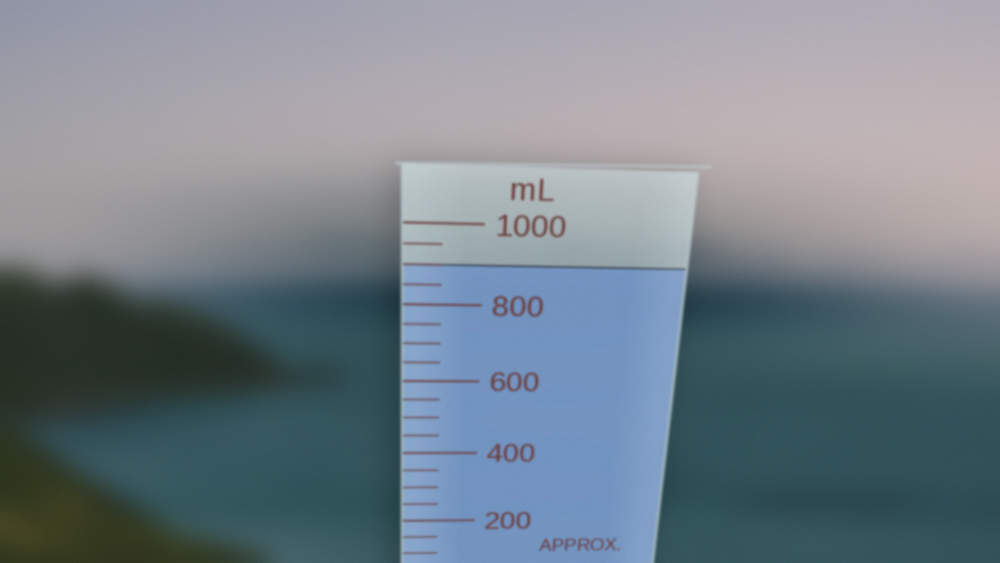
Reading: 900 (mL)
